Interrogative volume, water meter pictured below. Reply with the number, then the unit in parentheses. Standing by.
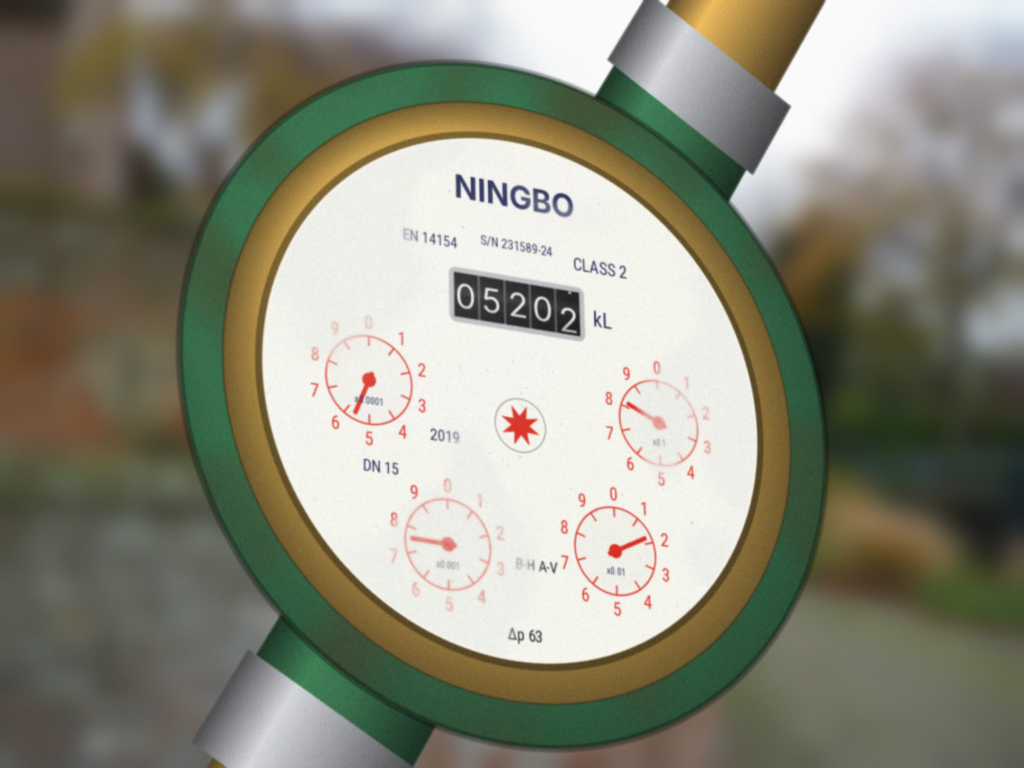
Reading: 5201.8175 (kL)
